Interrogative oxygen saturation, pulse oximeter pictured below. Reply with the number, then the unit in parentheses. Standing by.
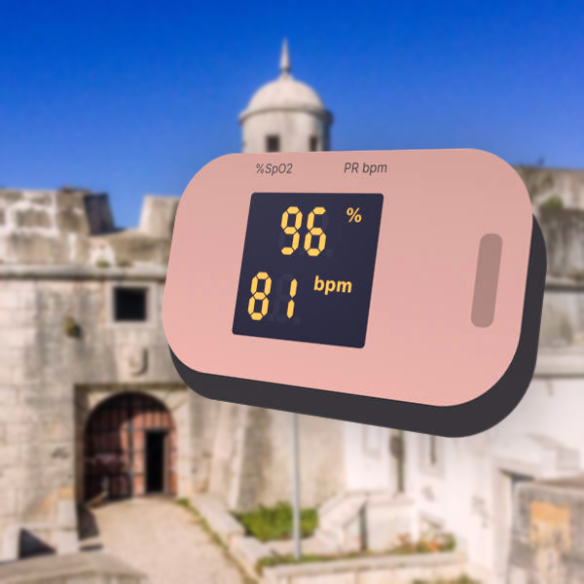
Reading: 96 (%)
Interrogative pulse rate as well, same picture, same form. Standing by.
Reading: 81 (bpm)
